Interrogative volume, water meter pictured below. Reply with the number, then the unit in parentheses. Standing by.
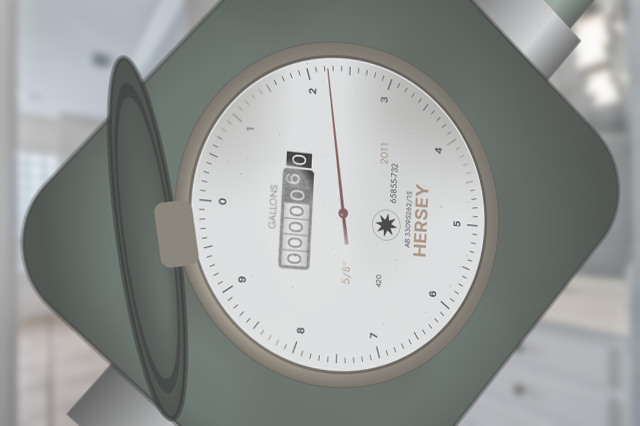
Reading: 62.2 (gal)
